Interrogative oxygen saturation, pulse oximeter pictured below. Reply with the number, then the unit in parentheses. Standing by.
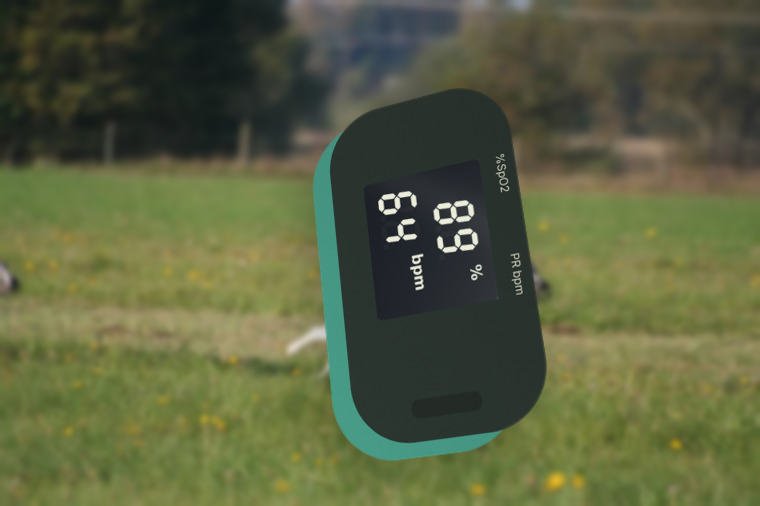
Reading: 89 (%)
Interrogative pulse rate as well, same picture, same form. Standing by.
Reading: 64 (bpm)
